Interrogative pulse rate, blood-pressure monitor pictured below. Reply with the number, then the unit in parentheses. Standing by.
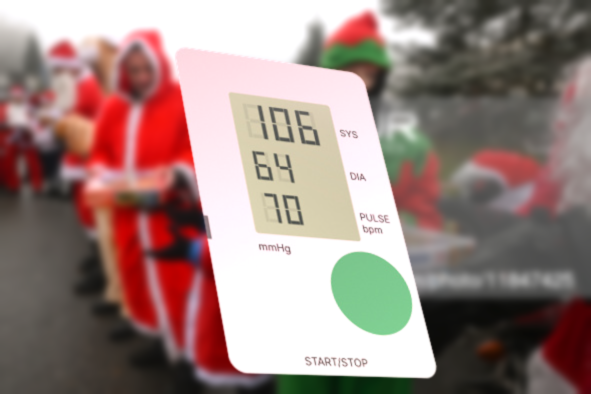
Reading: 70 (bpm)
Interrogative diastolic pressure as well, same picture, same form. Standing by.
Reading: 64 (mmHg)
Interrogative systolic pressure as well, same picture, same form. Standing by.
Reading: 106 (mmHg)
